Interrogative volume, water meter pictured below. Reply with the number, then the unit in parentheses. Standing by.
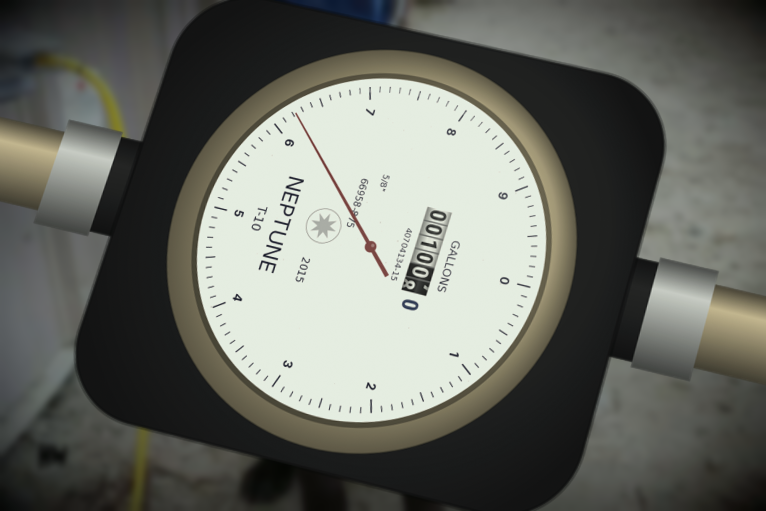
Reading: 10076.2 (gal)
